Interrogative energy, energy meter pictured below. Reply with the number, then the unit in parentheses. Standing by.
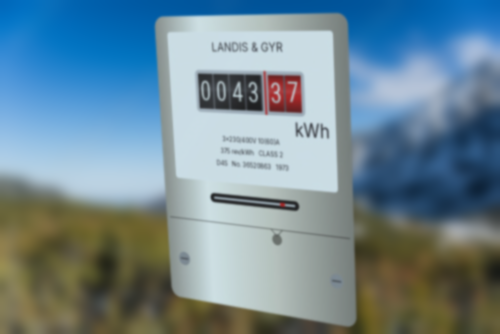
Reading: 43.37 (kWh)
